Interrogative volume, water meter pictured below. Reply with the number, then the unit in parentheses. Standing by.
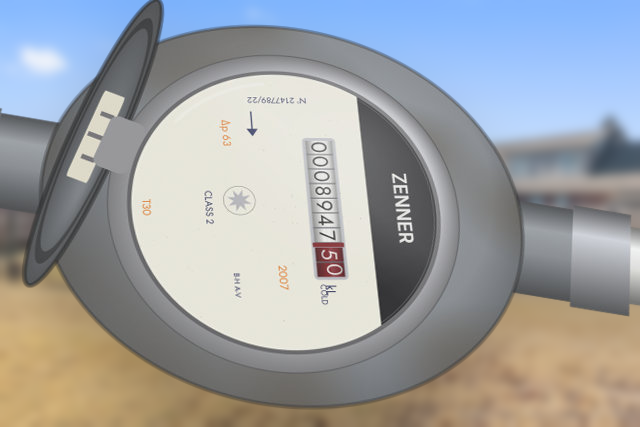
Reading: 8947.50 (kL)
